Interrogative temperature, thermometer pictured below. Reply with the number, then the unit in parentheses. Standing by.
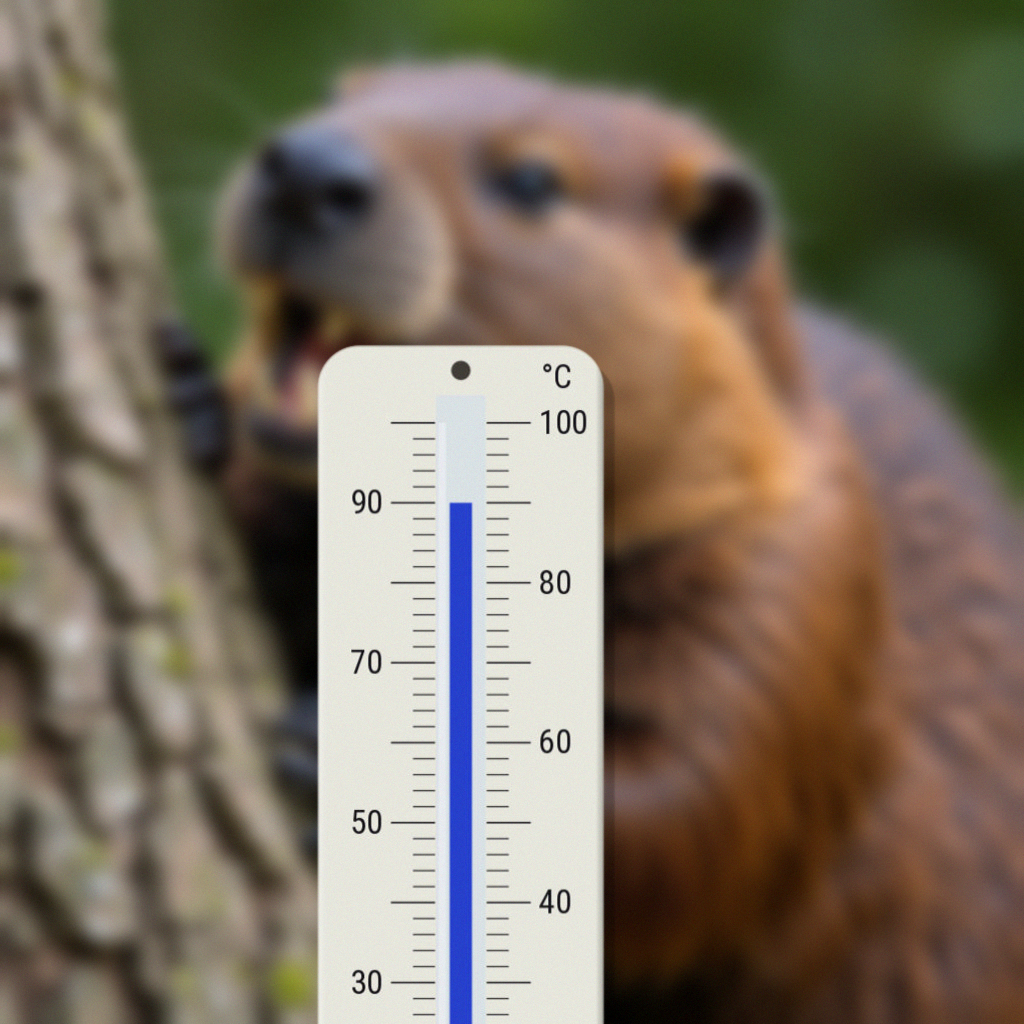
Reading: 90 (°C)
